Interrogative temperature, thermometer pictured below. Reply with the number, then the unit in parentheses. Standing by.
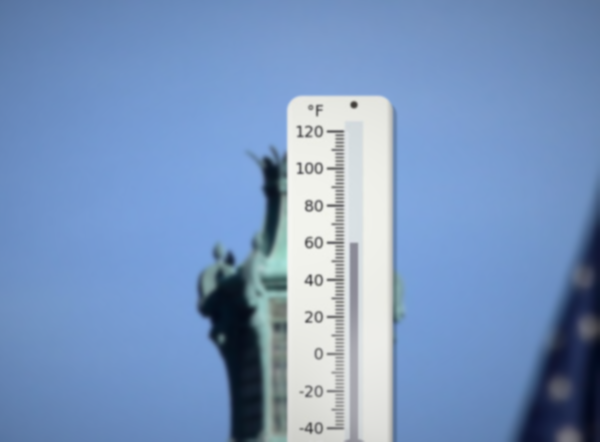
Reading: 60 (°F)
